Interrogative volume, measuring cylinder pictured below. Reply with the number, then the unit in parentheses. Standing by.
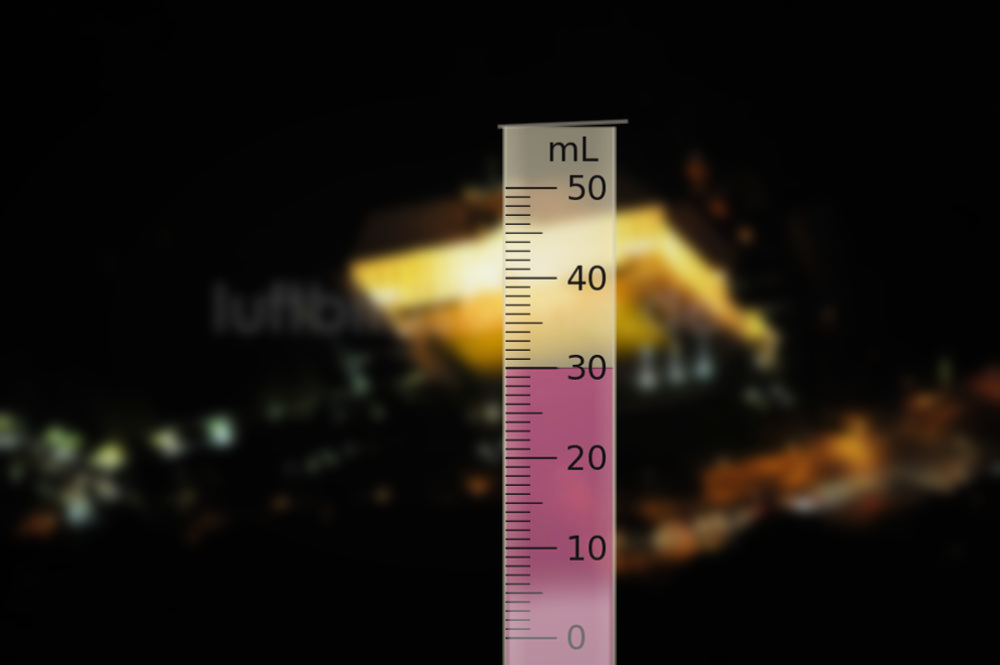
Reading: 30 (mL)
